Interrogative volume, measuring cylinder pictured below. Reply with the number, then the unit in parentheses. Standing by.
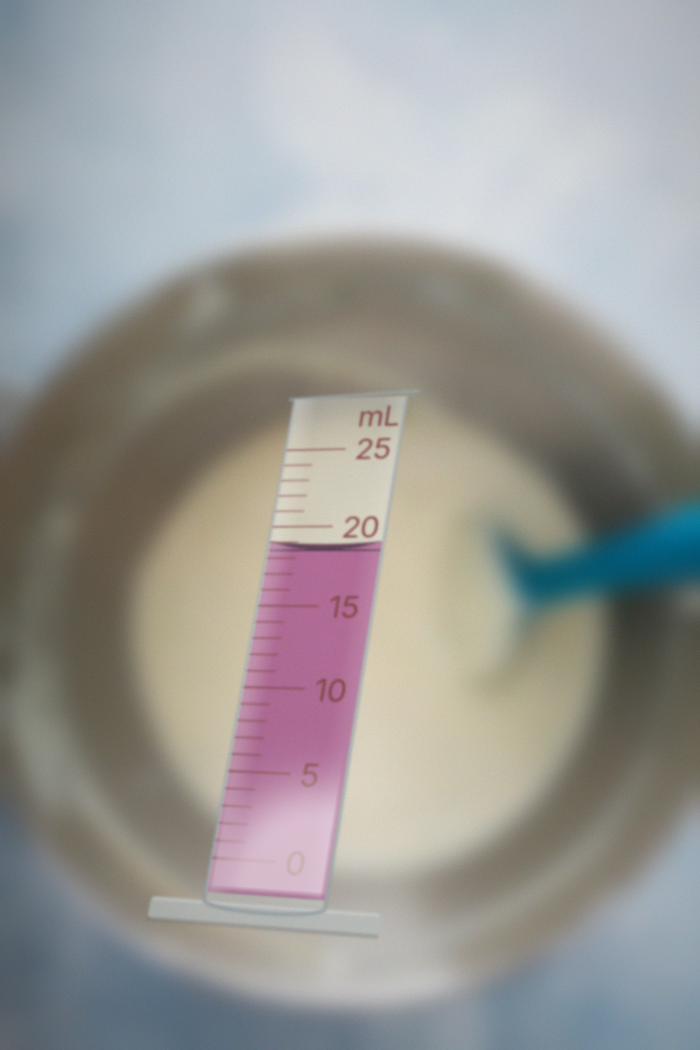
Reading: 18.5 (mL)
